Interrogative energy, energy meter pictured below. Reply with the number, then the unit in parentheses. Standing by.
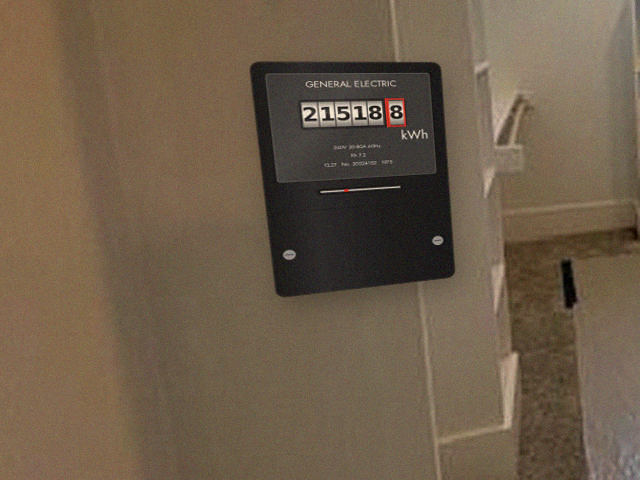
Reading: 21518.8 (kWh)
